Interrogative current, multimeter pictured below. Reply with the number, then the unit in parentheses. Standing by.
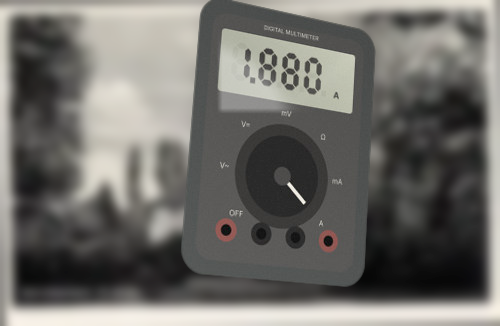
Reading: 1.880 (A)
